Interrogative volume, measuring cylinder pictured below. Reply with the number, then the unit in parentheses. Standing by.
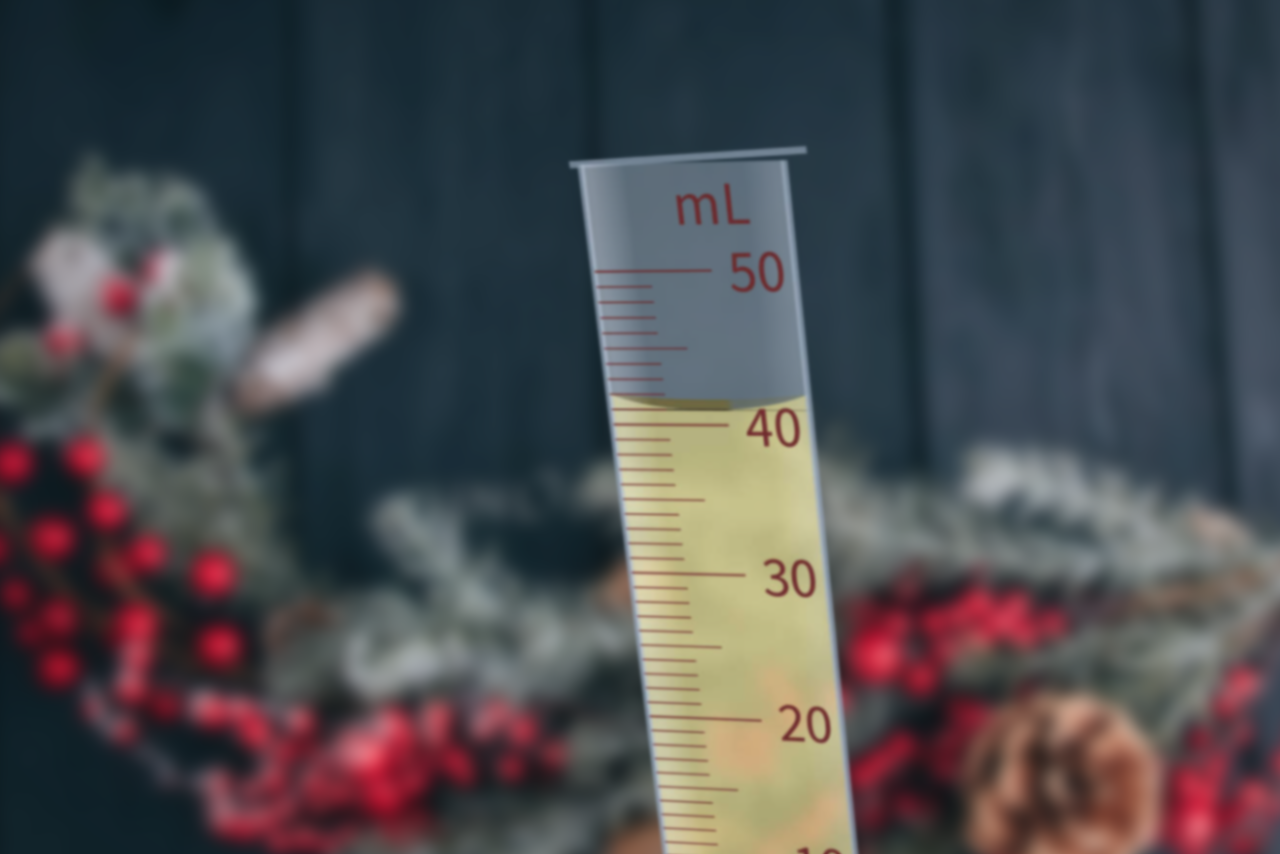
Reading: 41 (mL)
